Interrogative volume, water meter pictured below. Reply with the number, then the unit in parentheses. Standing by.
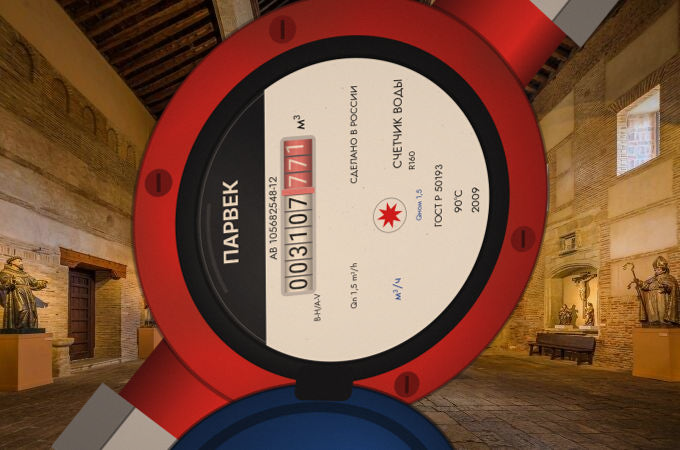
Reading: 3107.771 (m³)
